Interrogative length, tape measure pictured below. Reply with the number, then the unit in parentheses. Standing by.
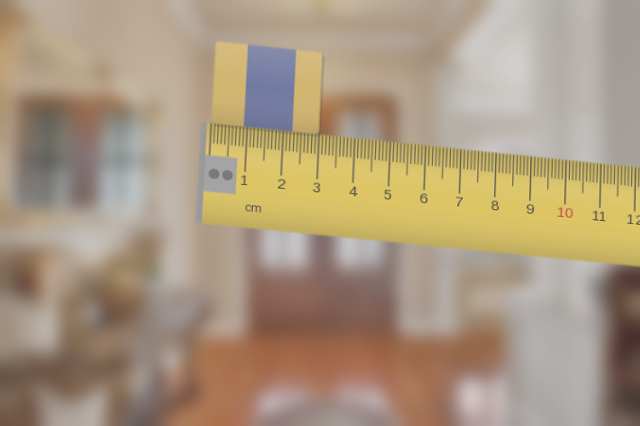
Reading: 3 (cm)
